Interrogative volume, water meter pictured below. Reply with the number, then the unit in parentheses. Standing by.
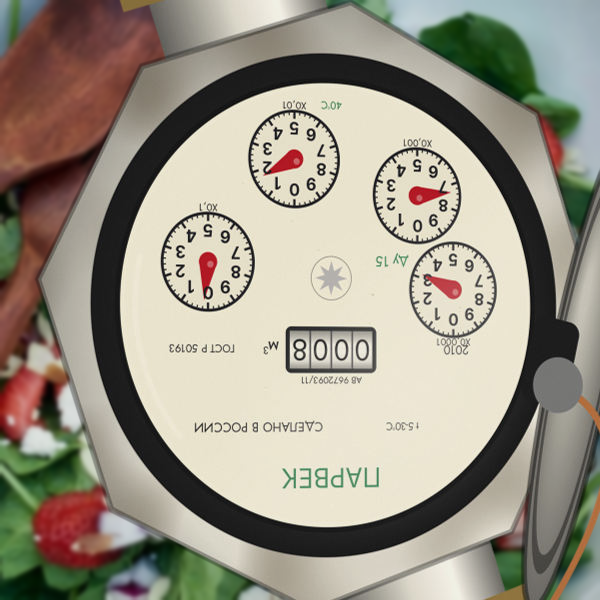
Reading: 8.0173 (m³)
